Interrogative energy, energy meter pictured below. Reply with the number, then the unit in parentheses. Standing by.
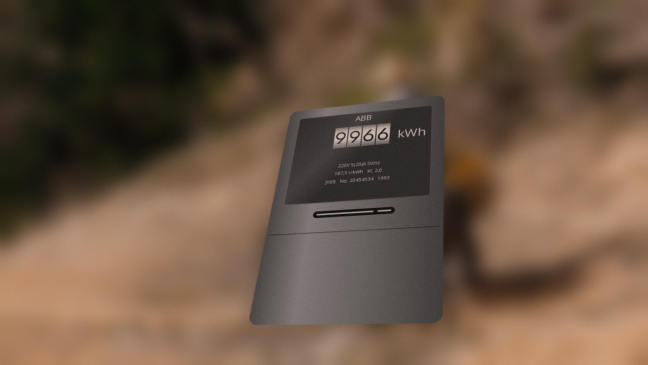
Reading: 9966 (kWh)
